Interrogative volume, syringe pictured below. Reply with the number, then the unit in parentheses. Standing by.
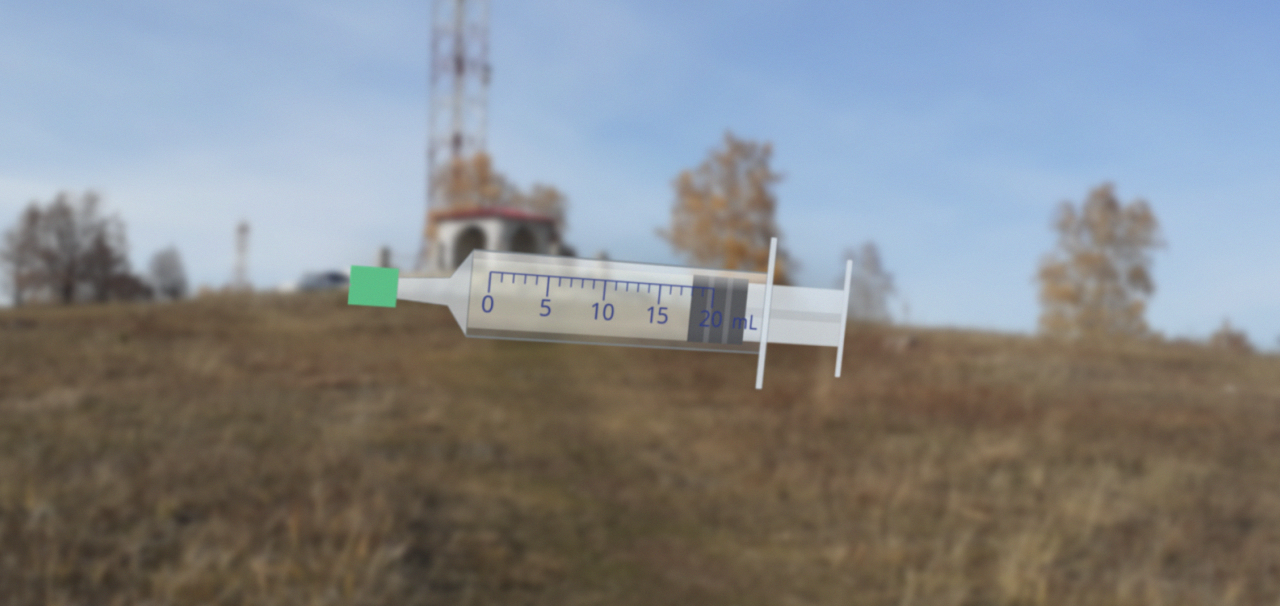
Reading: 18 (mL)
